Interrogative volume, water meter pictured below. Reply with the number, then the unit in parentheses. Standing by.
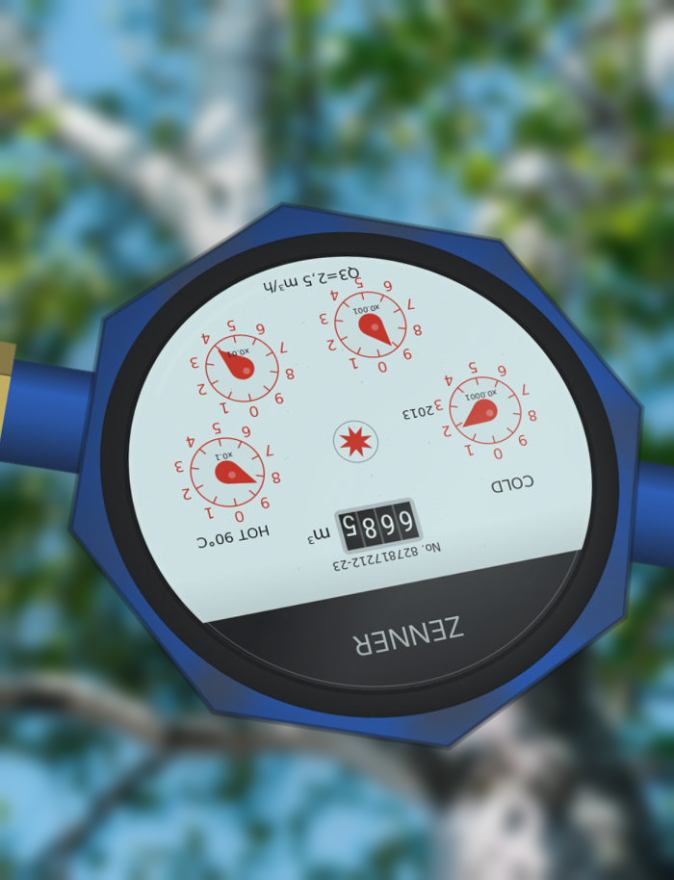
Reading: 6684.8391 (m³)
